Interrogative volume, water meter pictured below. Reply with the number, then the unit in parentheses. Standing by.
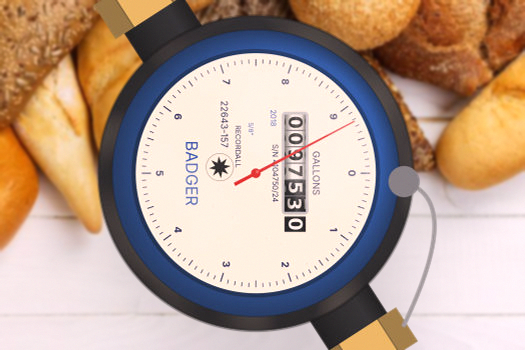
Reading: 97529.2 (gal)
